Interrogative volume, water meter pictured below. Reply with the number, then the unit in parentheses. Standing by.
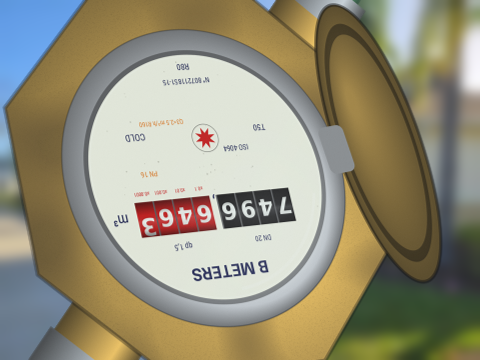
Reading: 7496.6463 (m³)
